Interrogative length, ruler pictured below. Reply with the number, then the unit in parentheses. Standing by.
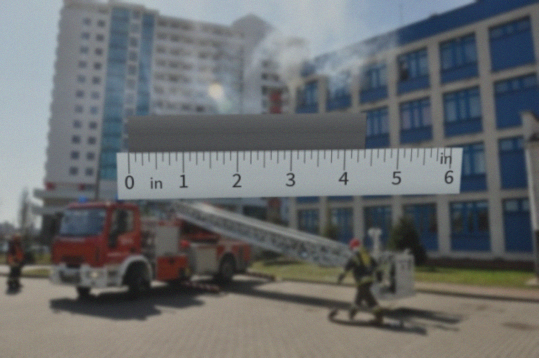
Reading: 4.375 (in)
